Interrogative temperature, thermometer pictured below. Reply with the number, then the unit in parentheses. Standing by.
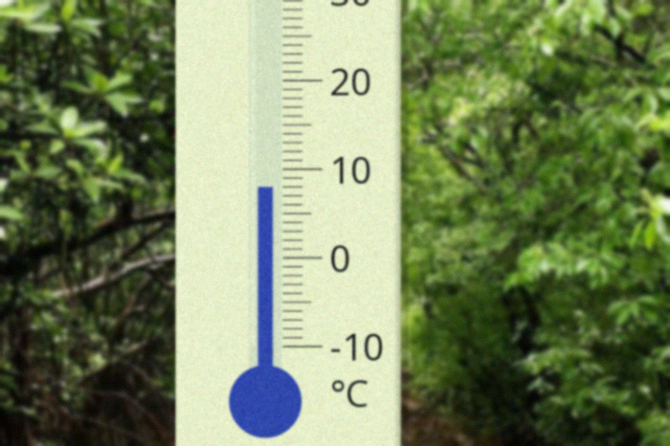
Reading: 8 (°C)
